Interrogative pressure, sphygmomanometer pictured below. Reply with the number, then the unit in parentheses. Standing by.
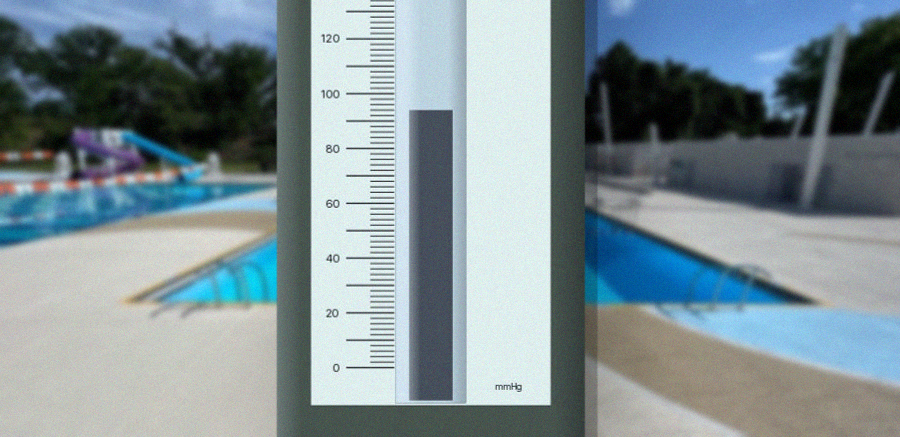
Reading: 94 (mmHg)
